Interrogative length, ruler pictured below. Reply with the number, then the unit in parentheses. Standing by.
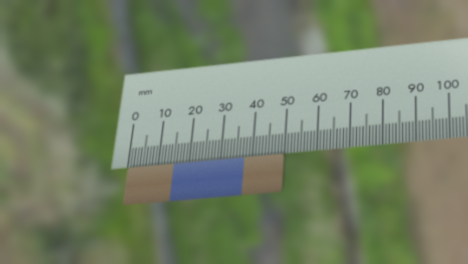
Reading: 50 (mm)
